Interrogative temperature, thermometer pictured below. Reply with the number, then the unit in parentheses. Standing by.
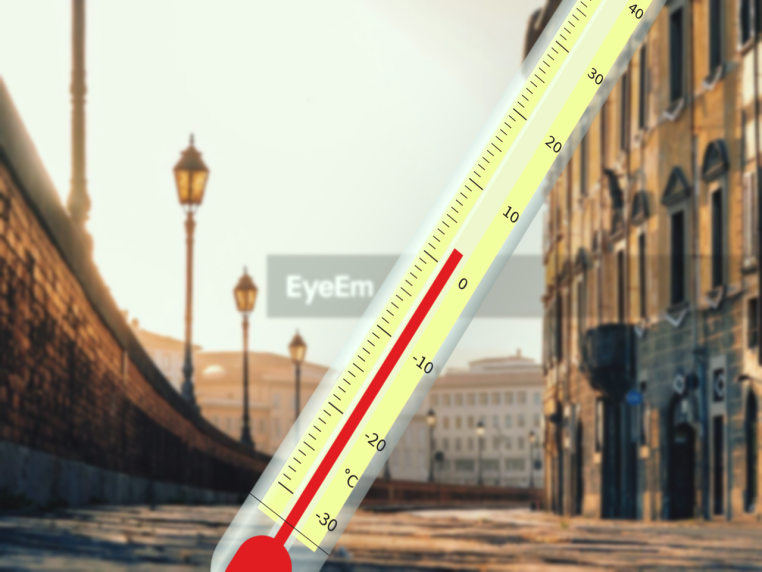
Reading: 2.5 (°C)
